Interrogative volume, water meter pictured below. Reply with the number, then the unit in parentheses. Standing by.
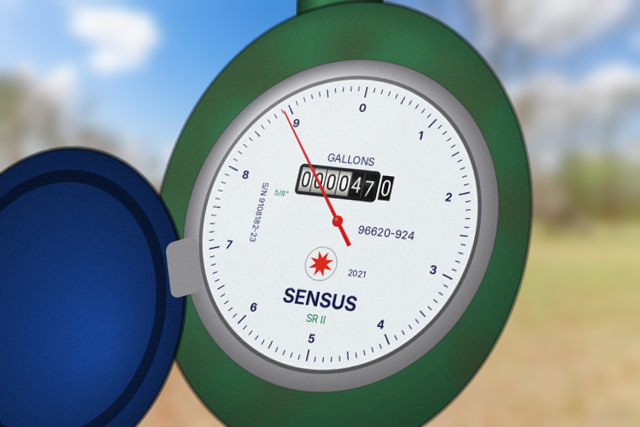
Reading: 468.9 (gal)
